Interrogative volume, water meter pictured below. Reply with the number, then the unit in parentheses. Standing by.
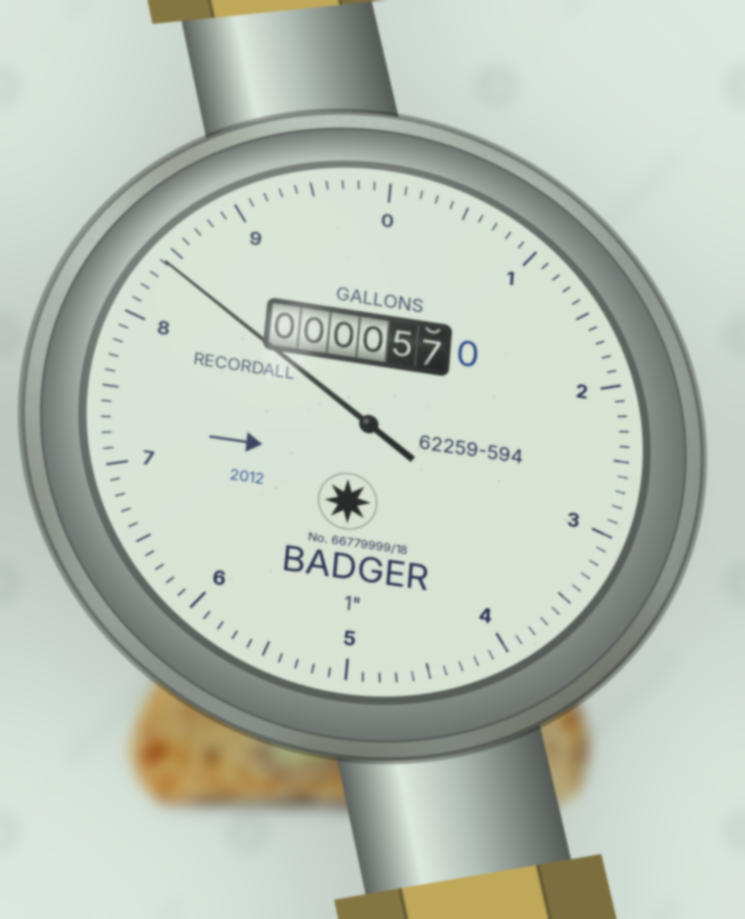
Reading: 568.4 (gal)
